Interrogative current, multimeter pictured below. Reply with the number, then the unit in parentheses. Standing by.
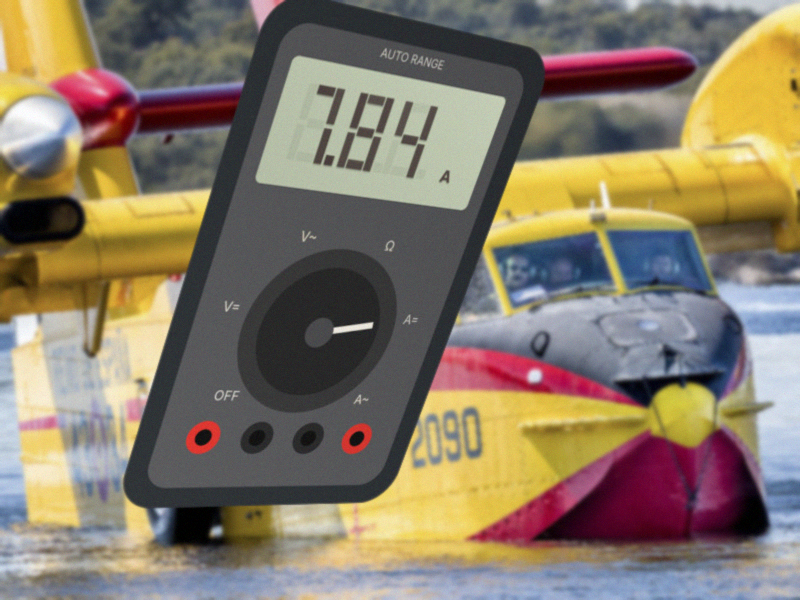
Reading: 7.84 (A)
